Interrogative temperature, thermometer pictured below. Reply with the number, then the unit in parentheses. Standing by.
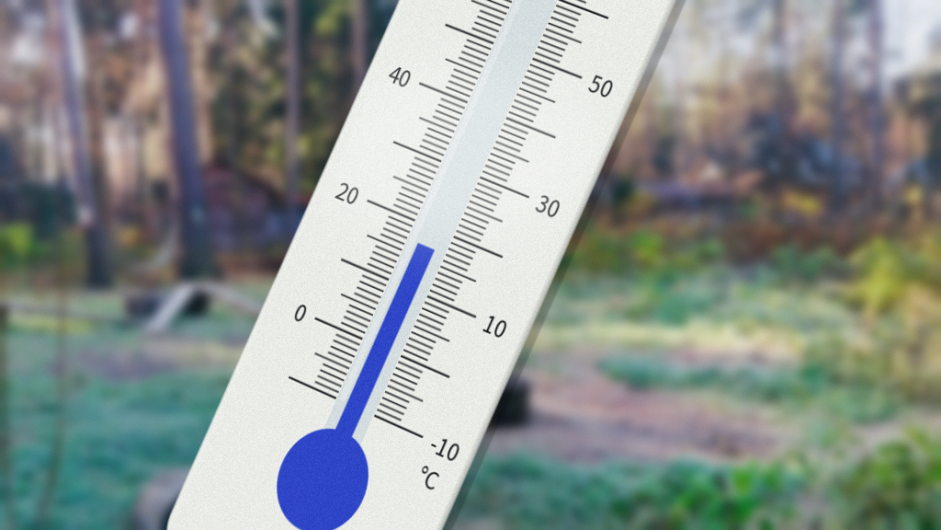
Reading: 17 (°C)
